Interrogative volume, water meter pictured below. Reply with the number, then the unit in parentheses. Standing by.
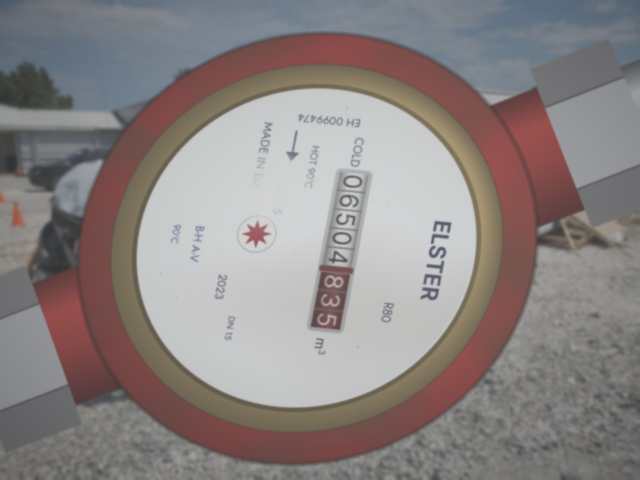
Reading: 6504.835 (m³)
